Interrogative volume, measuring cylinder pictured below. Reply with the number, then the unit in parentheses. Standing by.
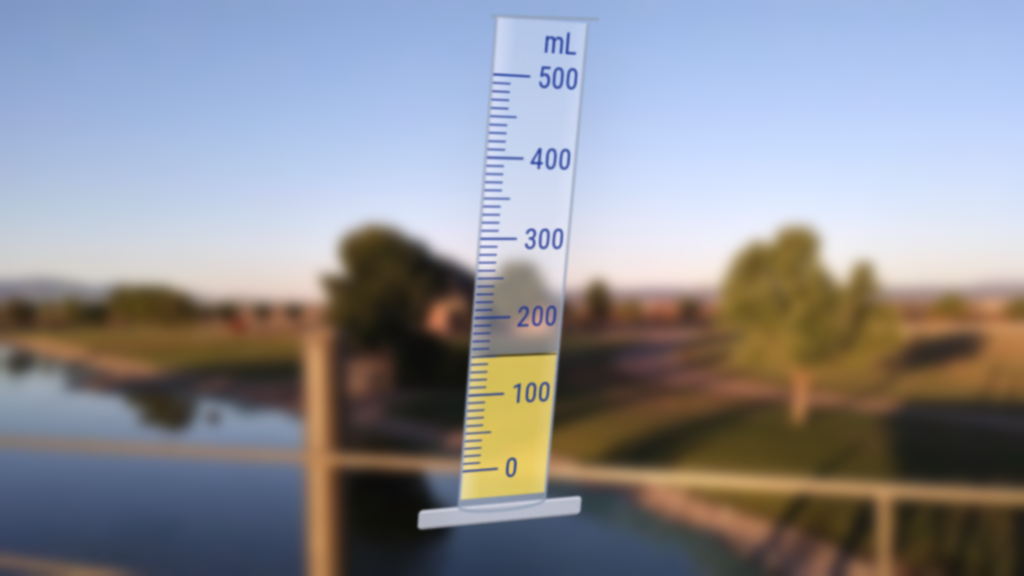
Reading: 150 (mL)
